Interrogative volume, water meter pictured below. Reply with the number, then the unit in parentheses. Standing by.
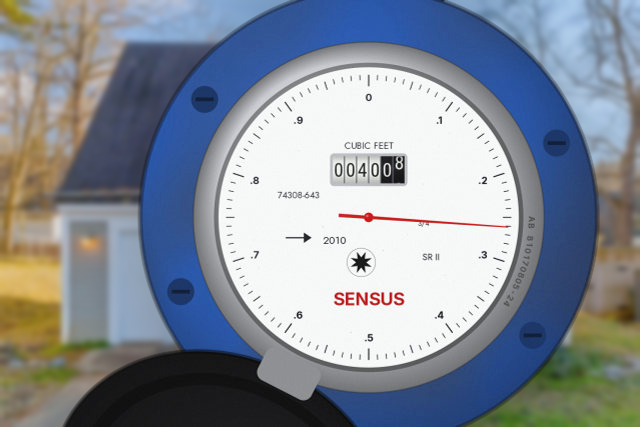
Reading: 4008.26 (ft³)
